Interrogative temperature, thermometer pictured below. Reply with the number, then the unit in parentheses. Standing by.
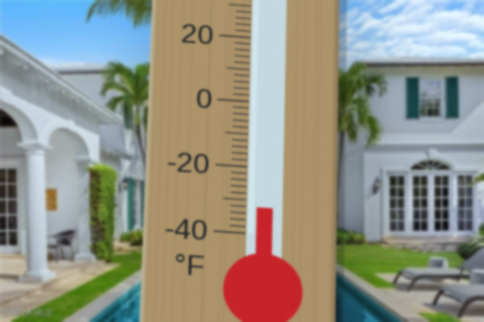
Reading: -32 (°F)
